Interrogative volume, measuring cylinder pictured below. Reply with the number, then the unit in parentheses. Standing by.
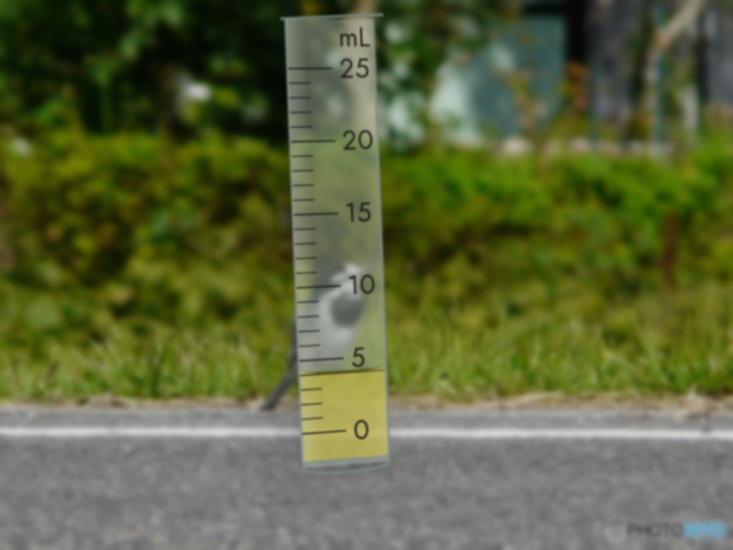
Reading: 4 (mL)
